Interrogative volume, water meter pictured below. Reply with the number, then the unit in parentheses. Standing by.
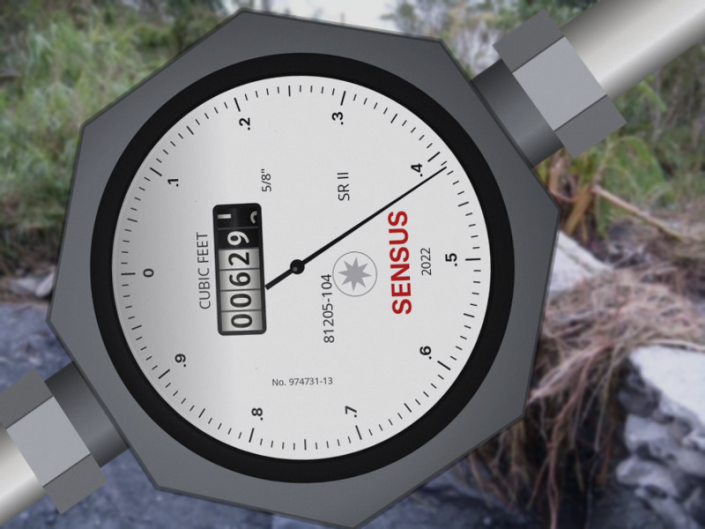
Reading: 6291.41 (ft³)
